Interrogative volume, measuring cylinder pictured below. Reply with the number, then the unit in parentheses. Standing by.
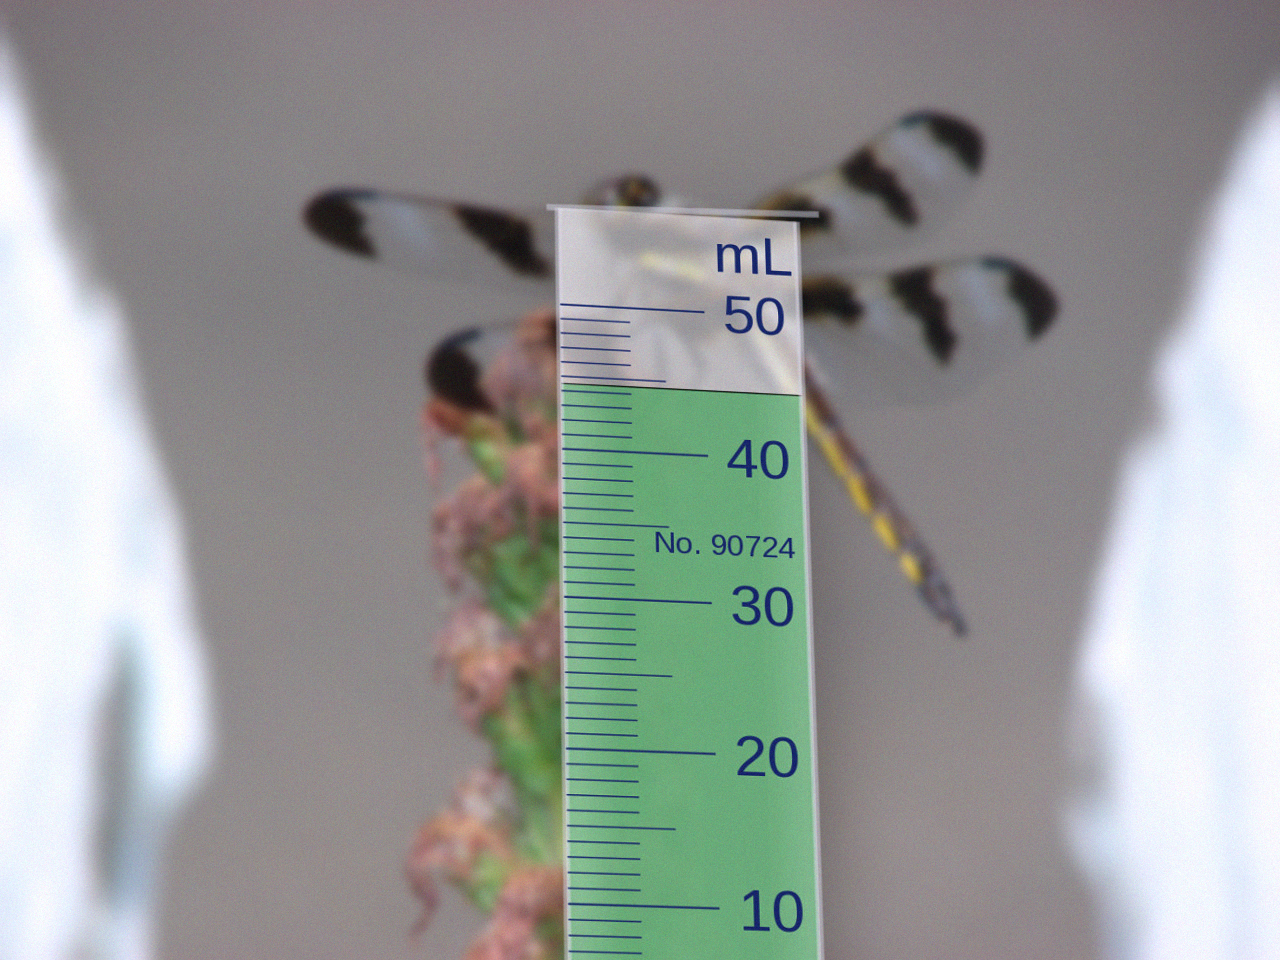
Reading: 44.5 (mL)
